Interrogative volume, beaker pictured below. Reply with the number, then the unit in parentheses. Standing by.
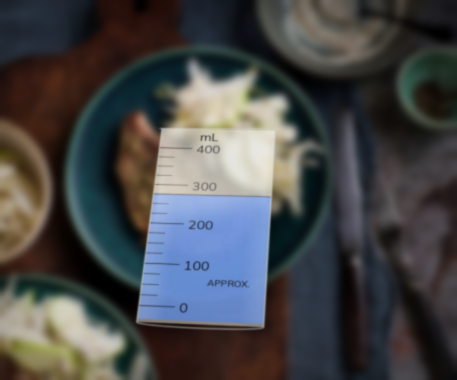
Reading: 275 (mL)
